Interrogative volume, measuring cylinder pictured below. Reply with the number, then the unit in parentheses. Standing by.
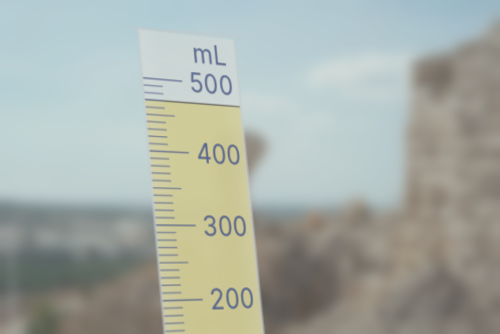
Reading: 470 (mL)
